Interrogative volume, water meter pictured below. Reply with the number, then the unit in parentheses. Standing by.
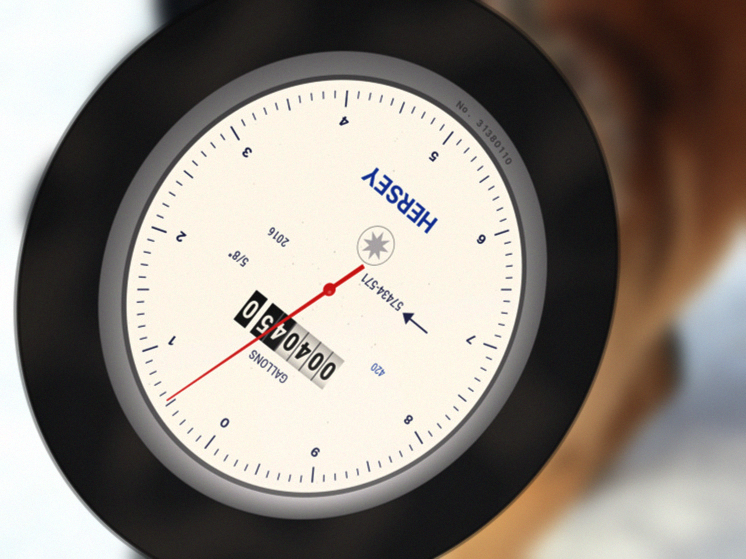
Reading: 40450.5 (gal)
